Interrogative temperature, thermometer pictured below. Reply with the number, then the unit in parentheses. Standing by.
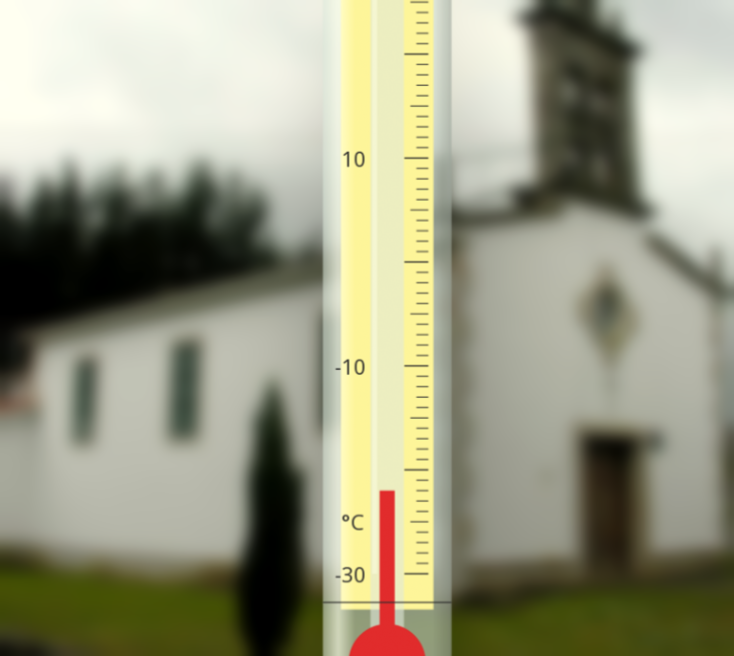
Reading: -22 (°C)
